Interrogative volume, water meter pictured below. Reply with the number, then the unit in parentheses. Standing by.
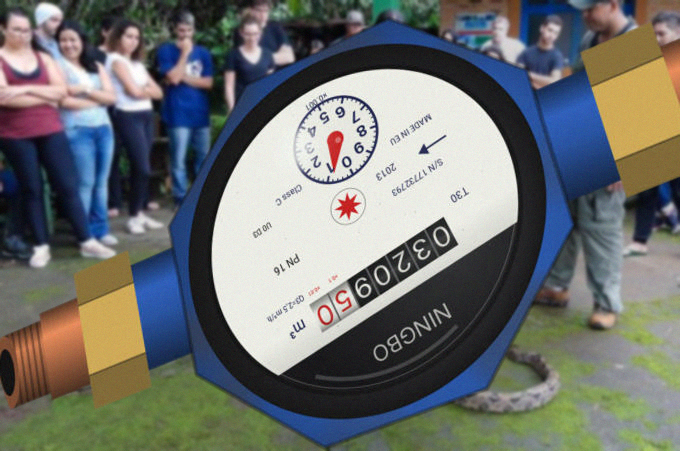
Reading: 3209.500 (m³)
